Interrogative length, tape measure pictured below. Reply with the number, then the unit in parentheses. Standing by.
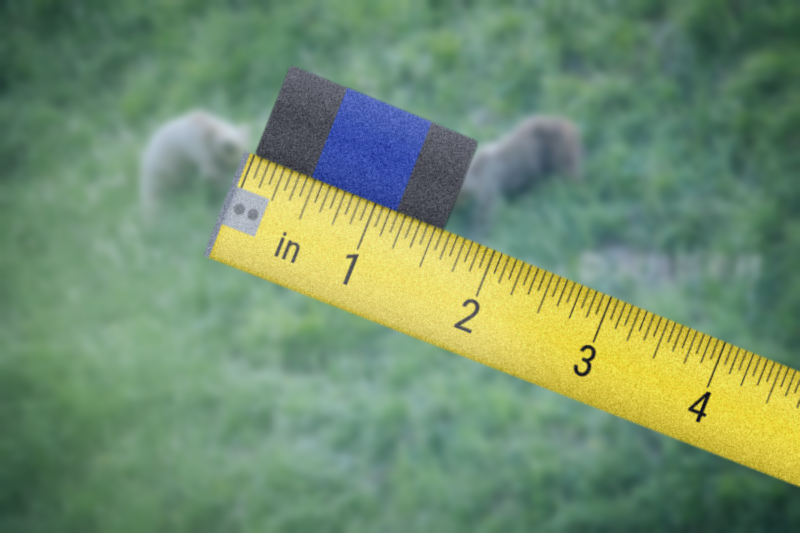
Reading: 1.5625 (in)
